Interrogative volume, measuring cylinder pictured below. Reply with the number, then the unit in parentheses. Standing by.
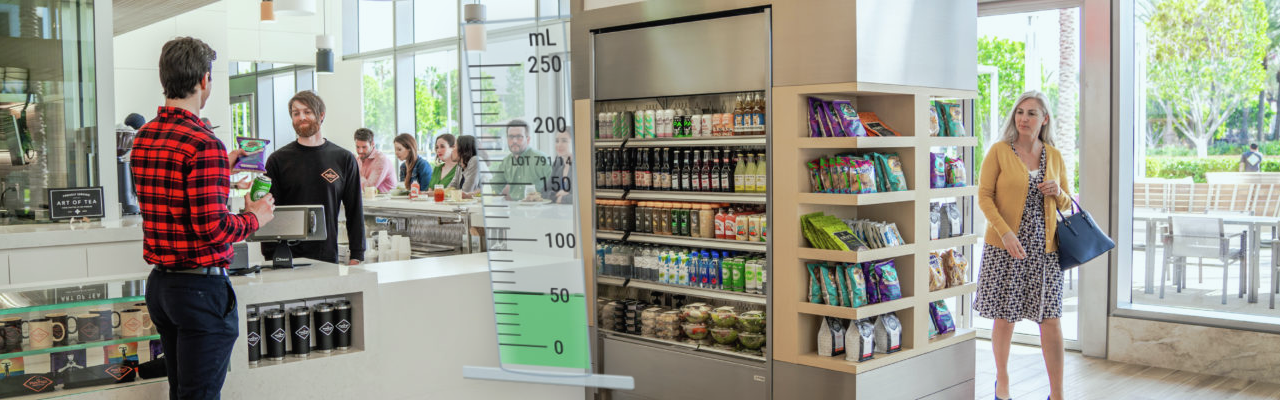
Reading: 50 (mL)
